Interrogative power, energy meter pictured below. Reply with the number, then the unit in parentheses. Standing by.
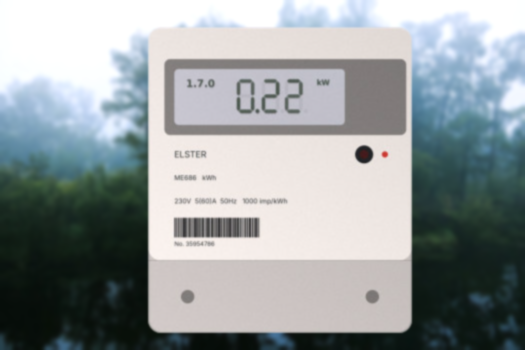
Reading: 0.22 (kW)
